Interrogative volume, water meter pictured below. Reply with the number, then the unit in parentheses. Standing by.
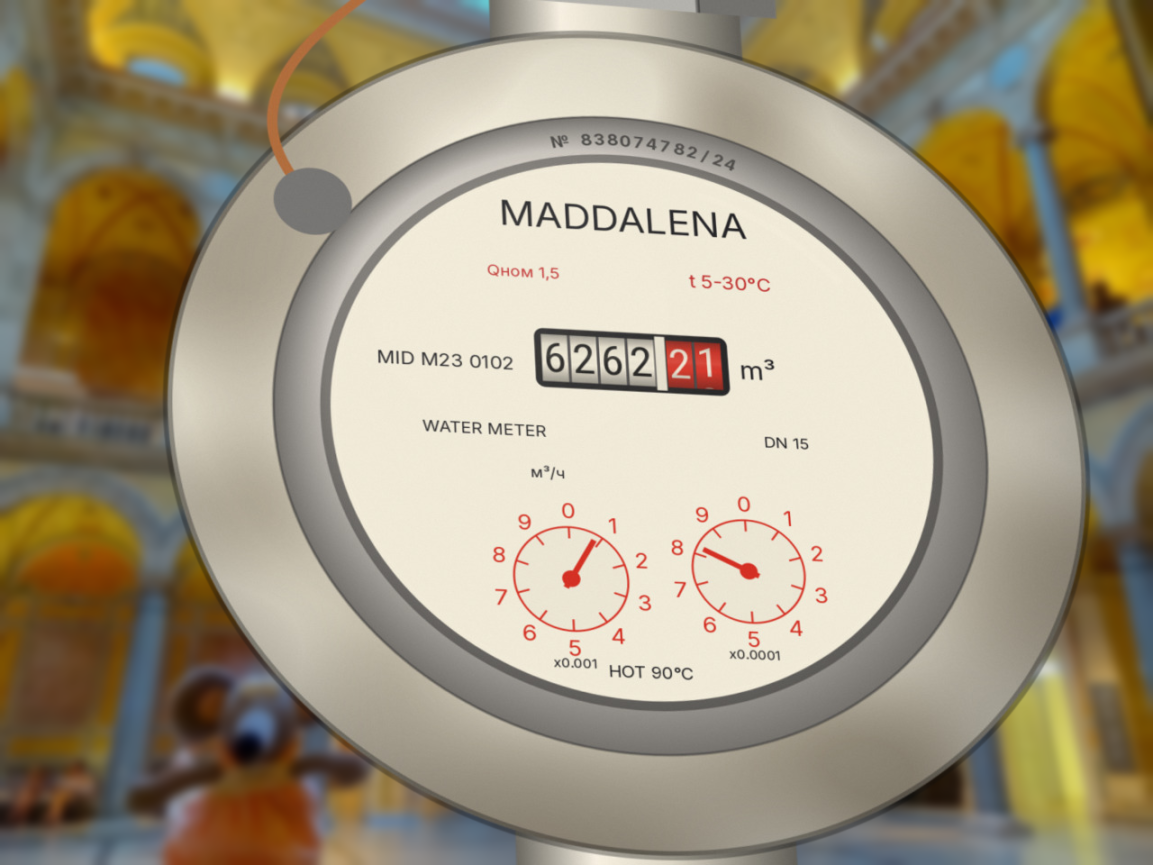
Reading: 6262.2108 (m³)
